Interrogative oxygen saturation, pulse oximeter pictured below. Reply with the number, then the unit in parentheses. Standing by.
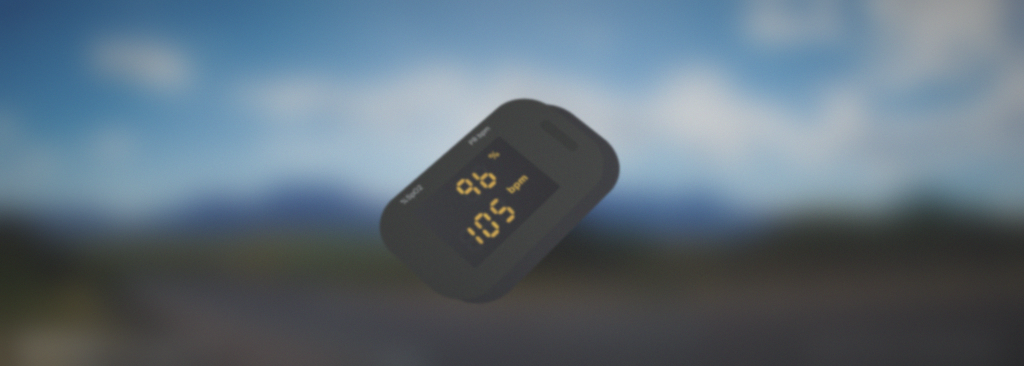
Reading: 96 (%)
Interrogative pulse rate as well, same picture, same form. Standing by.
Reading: 105 (bpm)
